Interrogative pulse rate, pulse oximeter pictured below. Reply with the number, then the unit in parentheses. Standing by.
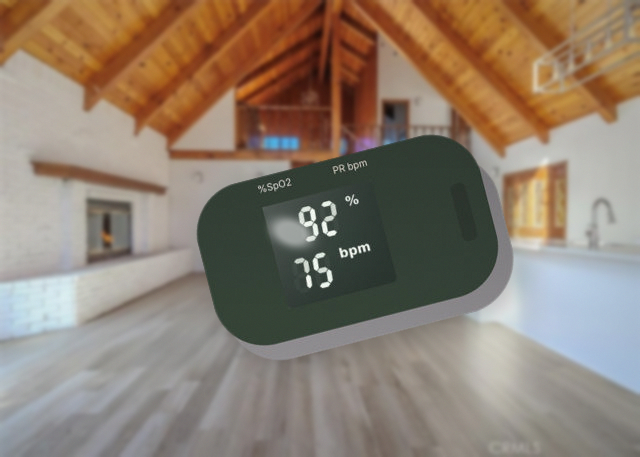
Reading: 75 (bpm)
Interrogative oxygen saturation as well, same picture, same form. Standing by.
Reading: 92 (%)
